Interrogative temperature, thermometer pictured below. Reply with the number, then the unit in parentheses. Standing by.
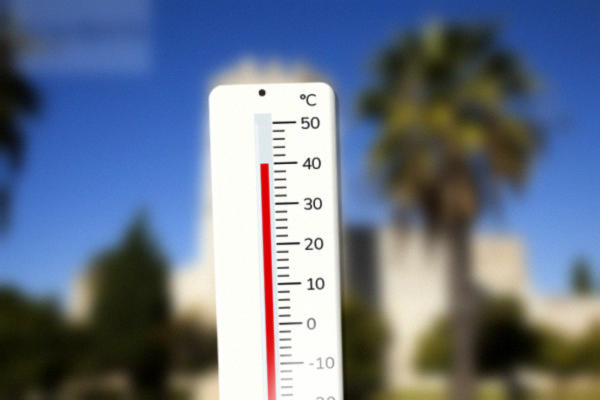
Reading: 40 (°C)
